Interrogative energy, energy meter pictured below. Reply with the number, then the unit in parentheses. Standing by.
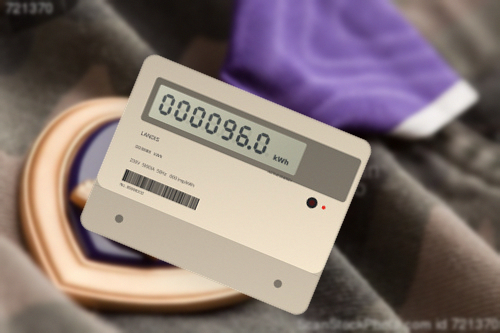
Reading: 96.0 (kWh)
